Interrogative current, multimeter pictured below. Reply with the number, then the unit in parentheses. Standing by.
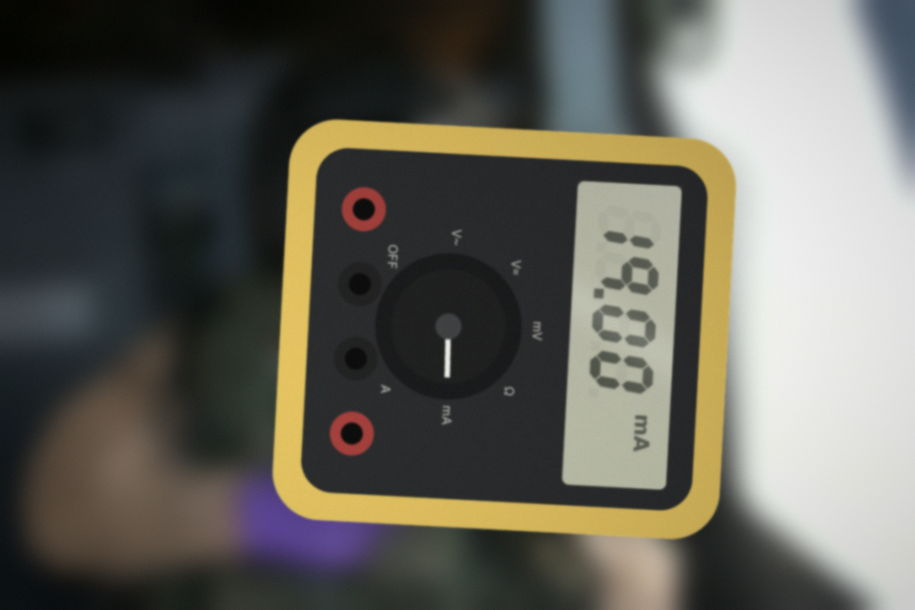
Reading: 19.00 (mA)
